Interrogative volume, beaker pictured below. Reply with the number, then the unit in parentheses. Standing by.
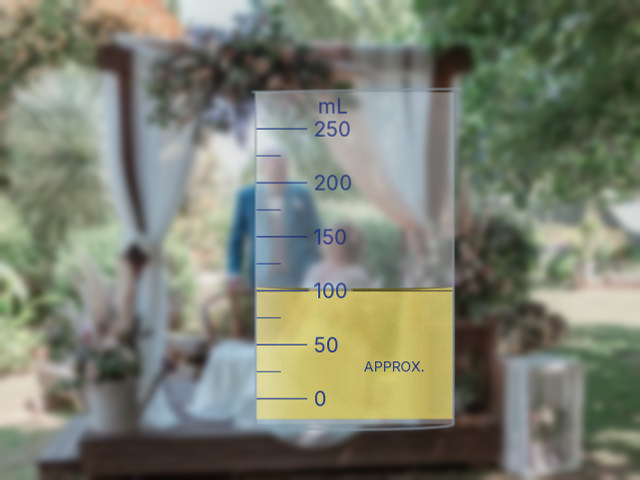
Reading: 100 (mL)
